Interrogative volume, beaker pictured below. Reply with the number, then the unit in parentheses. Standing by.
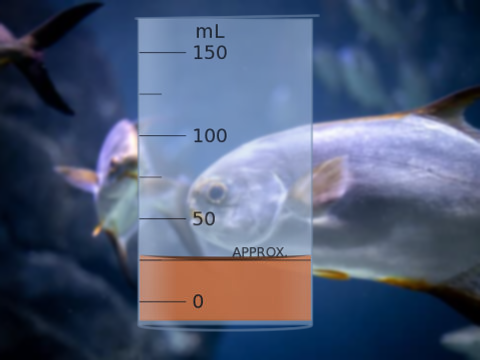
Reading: 25 (mL)
